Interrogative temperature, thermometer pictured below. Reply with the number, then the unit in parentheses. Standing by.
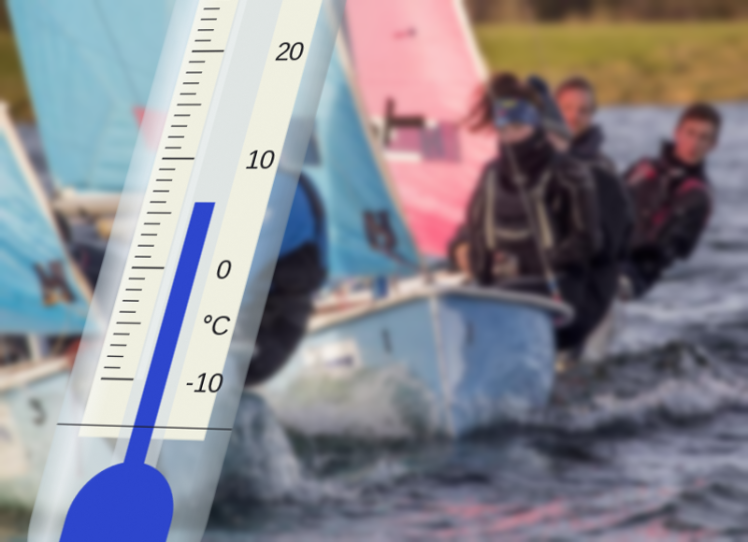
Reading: 6 (°C)
